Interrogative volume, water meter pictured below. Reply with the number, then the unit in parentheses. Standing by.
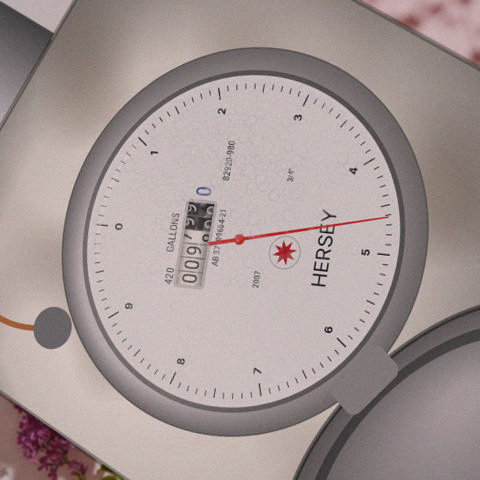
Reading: 97994.6 (gal)
